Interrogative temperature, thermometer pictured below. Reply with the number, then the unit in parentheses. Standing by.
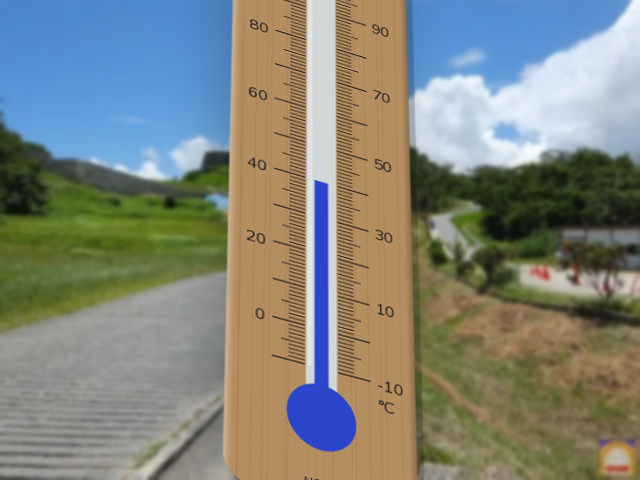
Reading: 40 (°C)
